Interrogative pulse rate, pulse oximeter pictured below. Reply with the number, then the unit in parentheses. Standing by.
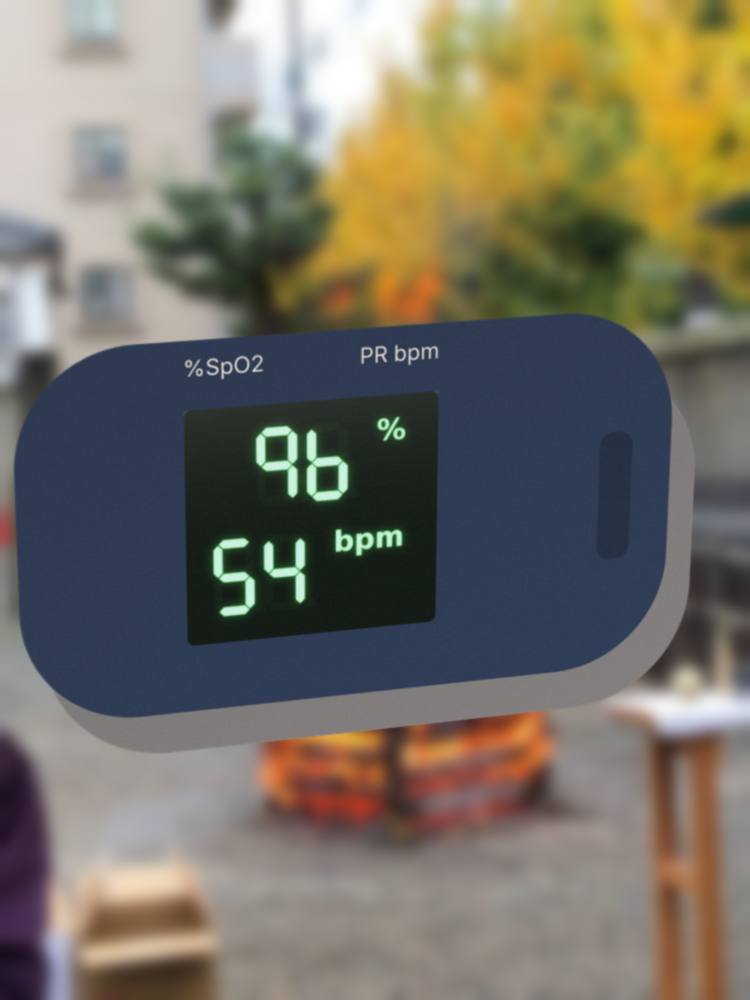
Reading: 54 (bpm)
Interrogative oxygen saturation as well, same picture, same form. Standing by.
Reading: 96 (%)
